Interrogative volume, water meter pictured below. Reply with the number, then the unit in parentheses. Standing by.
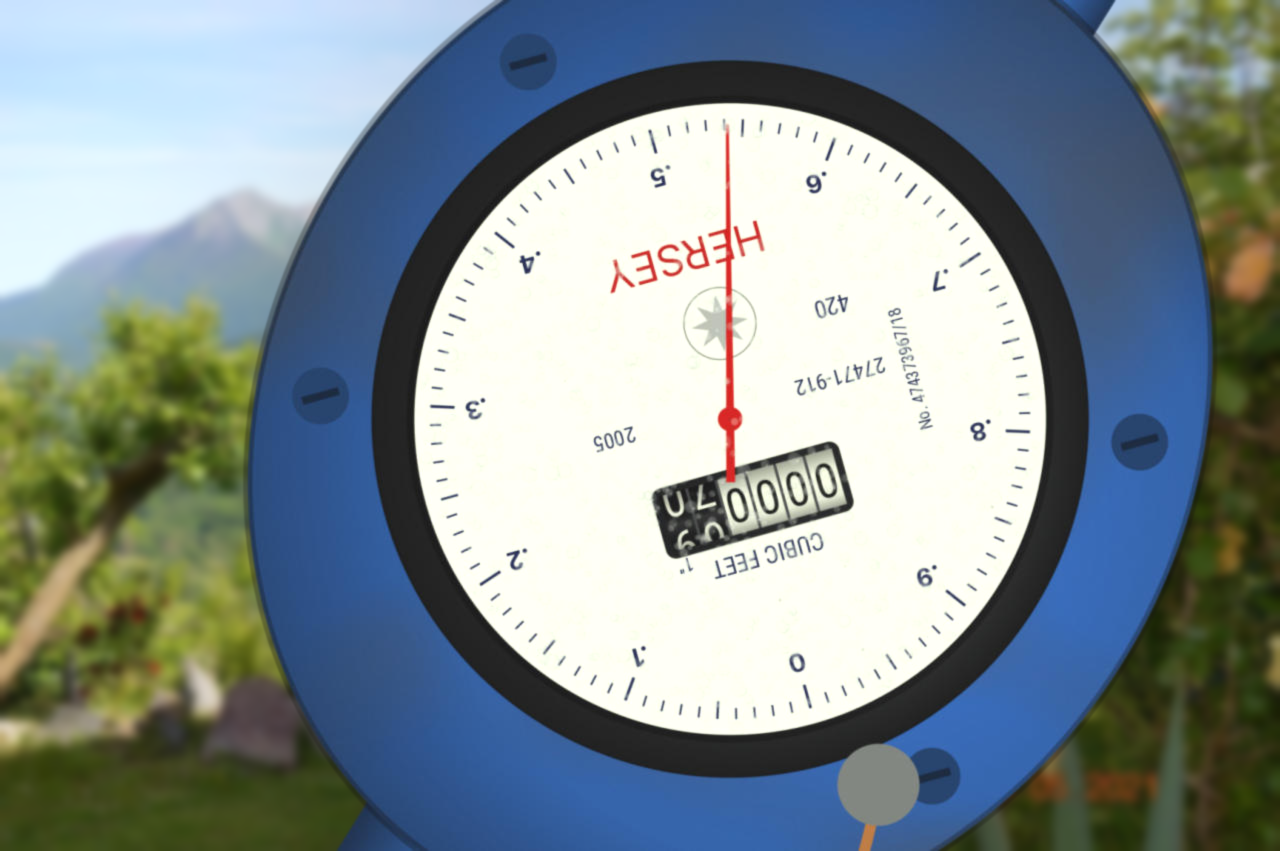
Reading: 69.54 (ft³)
